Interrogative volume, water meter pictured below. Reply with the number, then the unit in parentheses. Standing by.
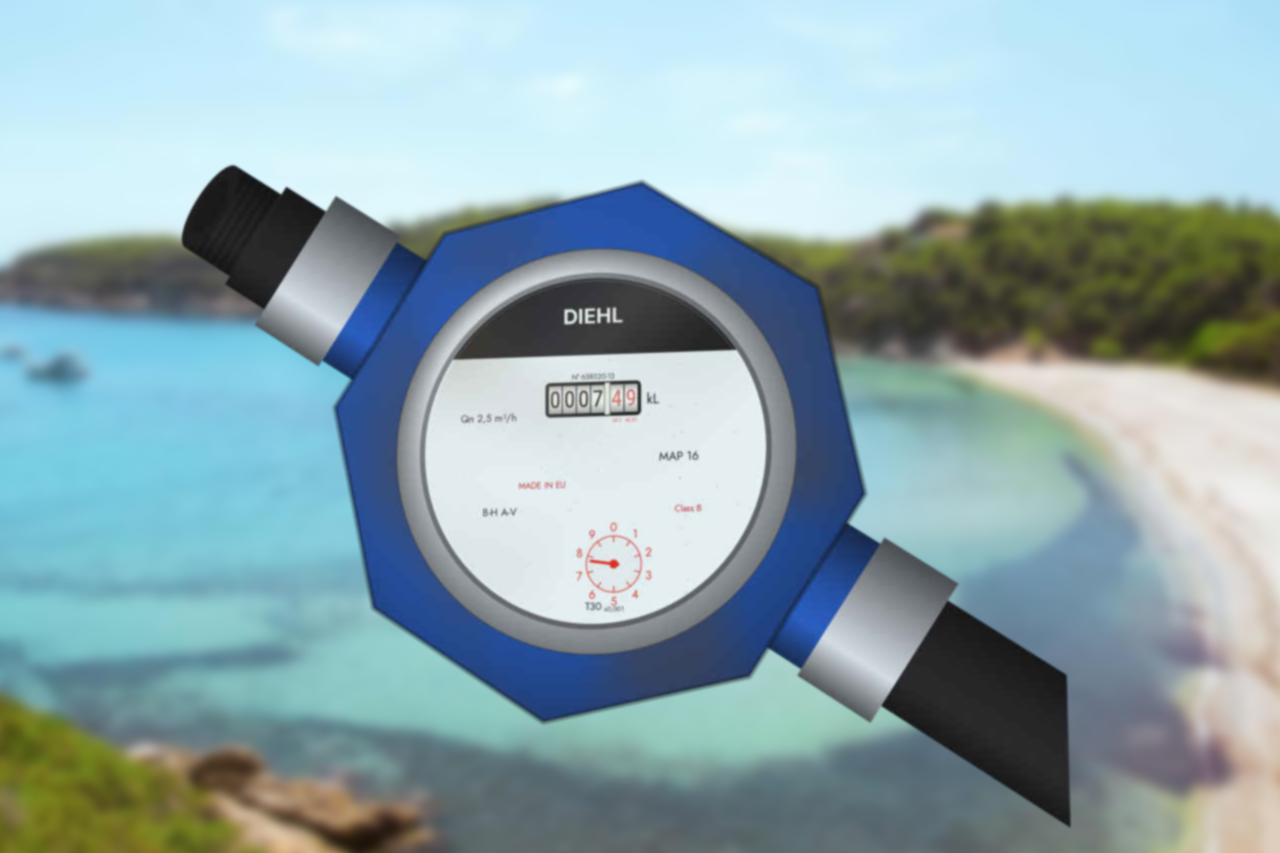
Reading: 7.497 (kL)
